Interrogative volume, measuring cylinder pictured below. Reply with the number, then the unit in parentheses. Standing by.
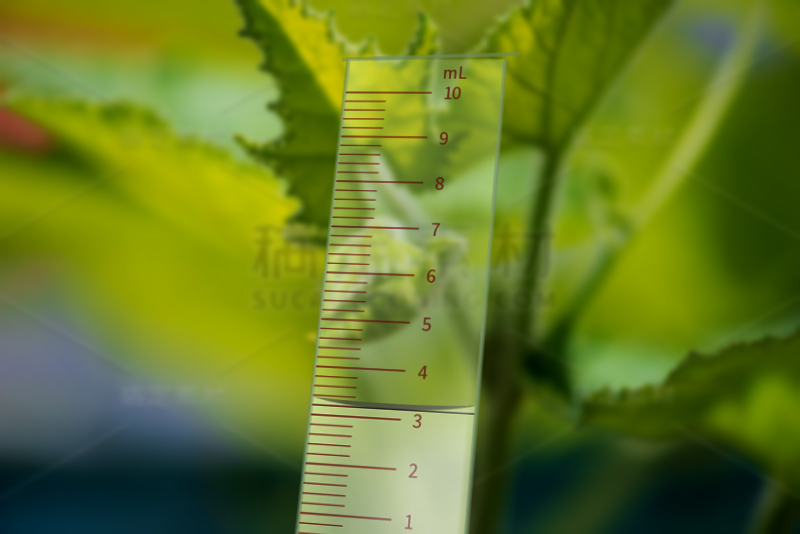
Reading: 3.2 (mL)
